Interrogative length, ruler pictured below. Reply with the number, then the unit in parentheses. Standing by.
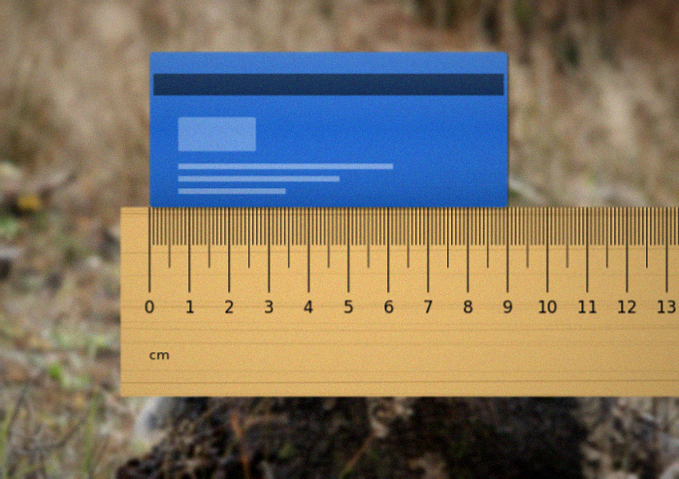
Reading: 9 (cm)
